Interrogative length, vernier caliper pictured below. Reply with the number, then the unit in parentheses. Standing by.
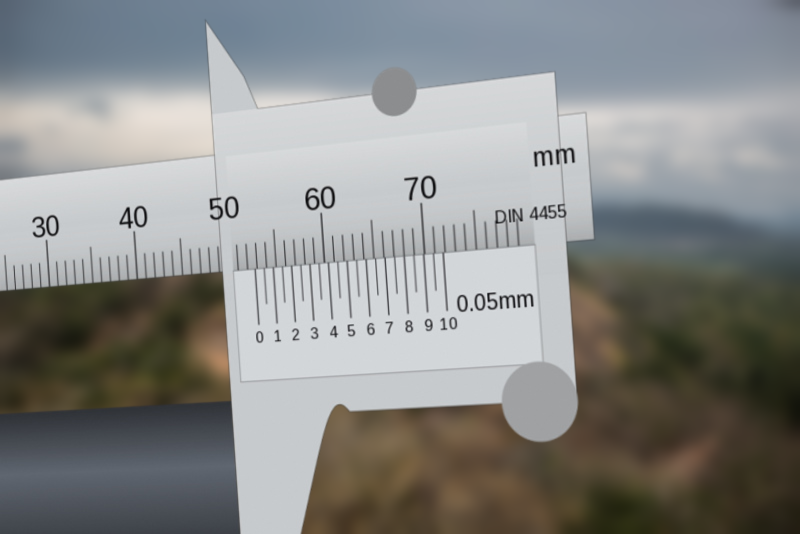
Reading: 52.8 (mm)
